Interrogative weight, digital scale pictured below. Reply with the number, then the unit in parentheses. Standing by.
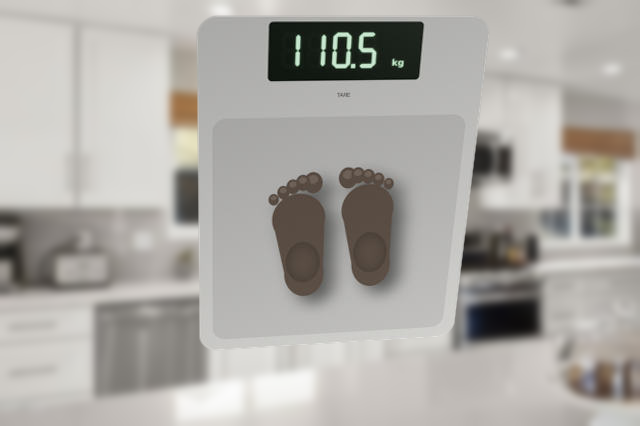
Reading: 110.5 (kg)
